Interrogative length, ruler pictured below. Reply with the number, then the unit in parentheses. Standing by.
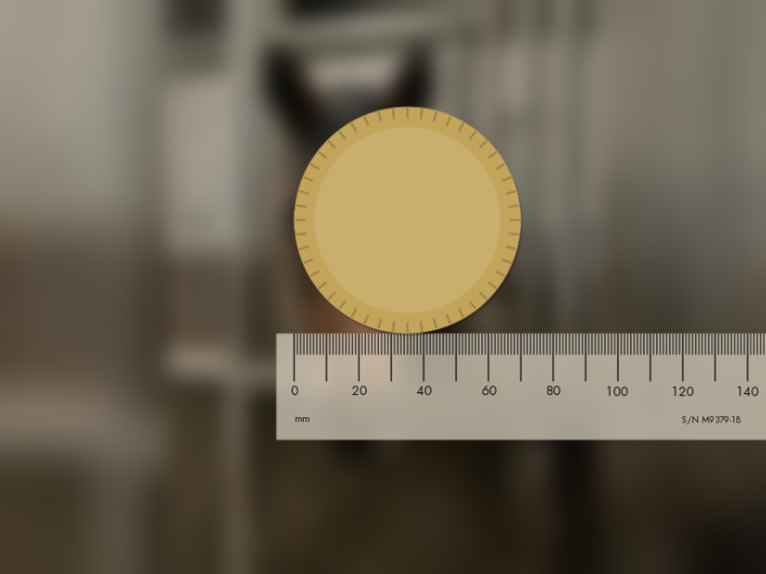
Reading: 70 (mm)
